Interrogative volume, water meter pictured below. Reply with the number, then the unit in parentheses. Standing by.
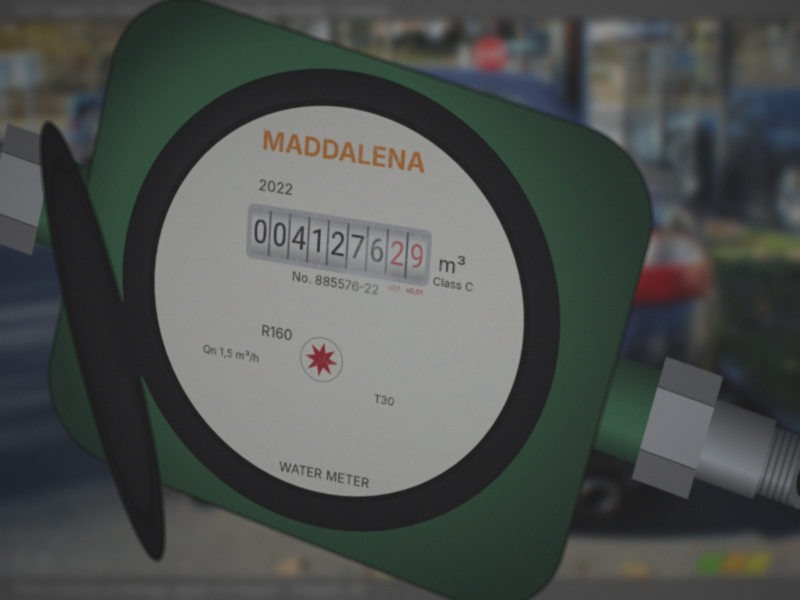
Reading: 41276.29 (m³)
